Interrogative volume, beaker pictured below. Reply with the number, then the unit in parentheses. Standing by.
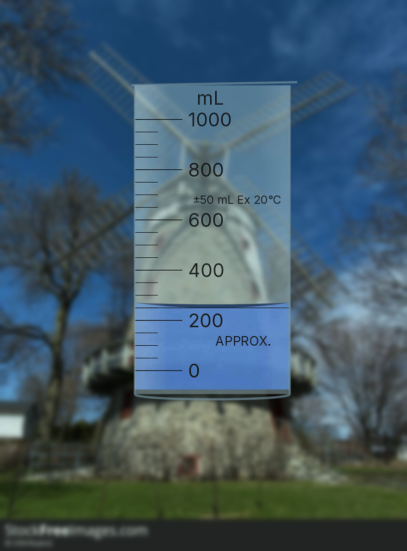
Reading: 250 (mL)
